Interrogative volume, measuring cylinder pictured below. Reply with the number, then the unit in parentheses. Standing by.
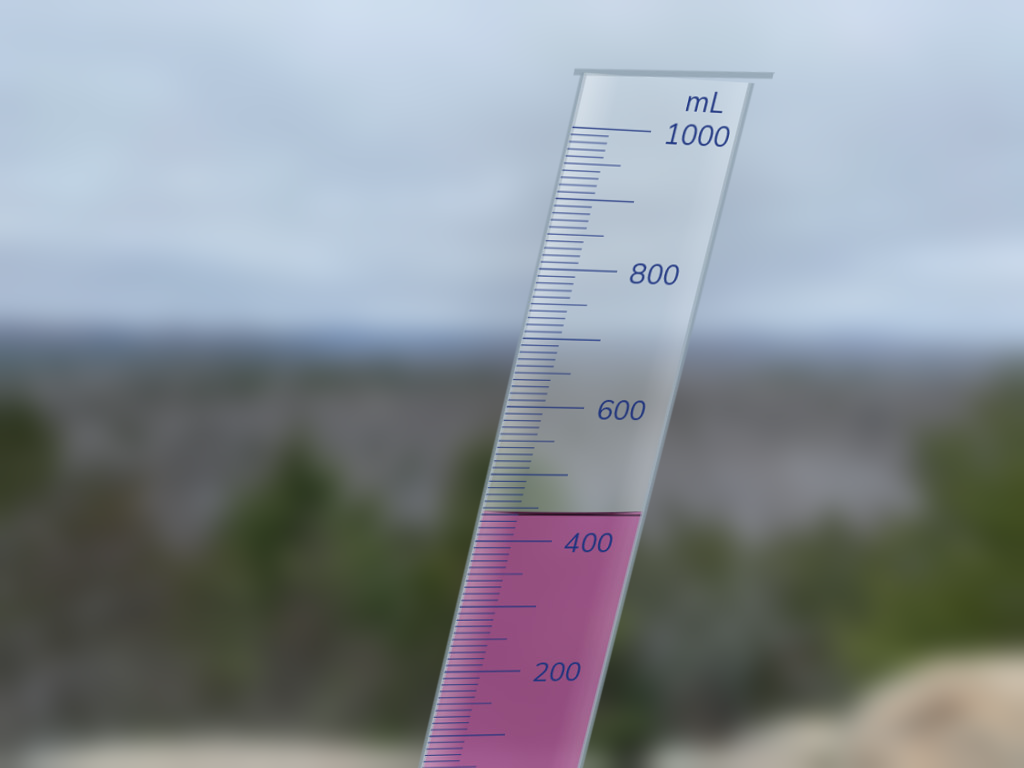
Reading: 440 (mL)
